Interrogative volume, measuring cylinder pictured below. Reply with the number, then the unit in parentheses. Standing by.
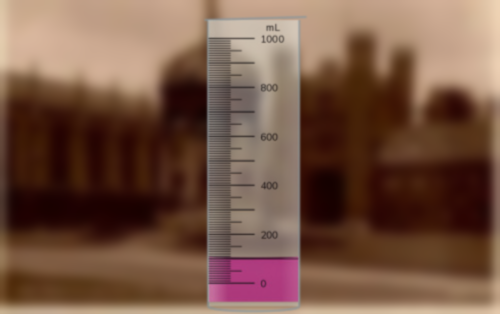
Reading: 100 (mL)
